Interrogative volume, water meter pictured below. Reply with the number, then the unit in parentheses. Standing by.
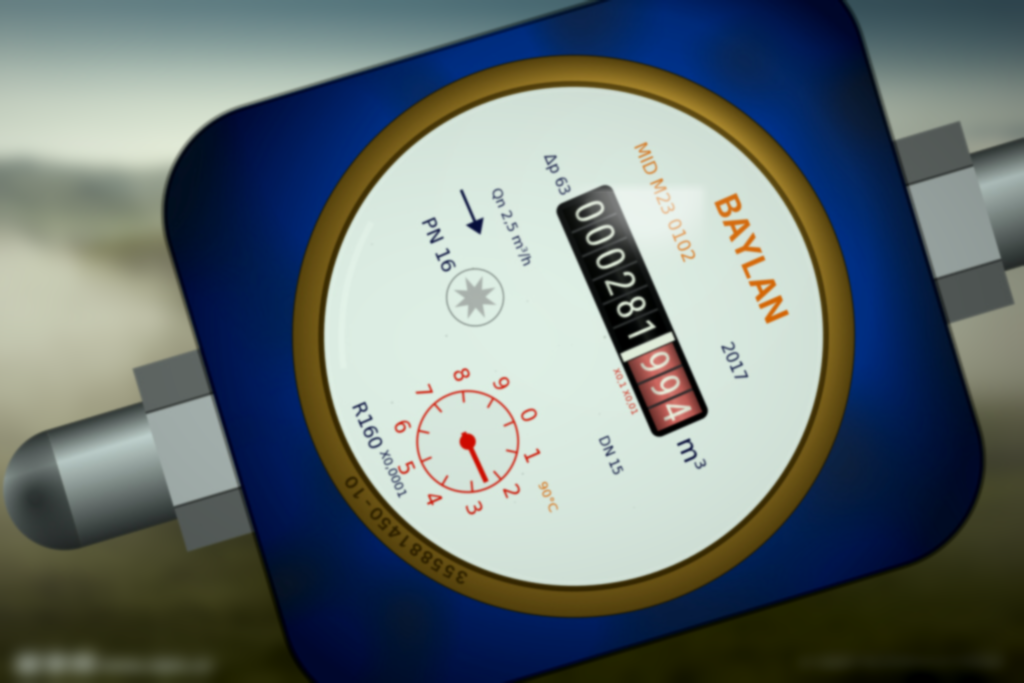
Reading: 281.9942 (m³)
